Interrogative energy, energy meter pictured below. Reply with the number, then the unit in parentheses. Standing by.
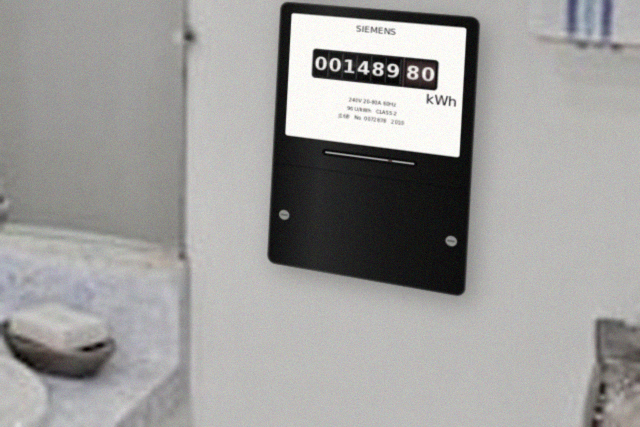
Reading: 1489.80 (kWh)
